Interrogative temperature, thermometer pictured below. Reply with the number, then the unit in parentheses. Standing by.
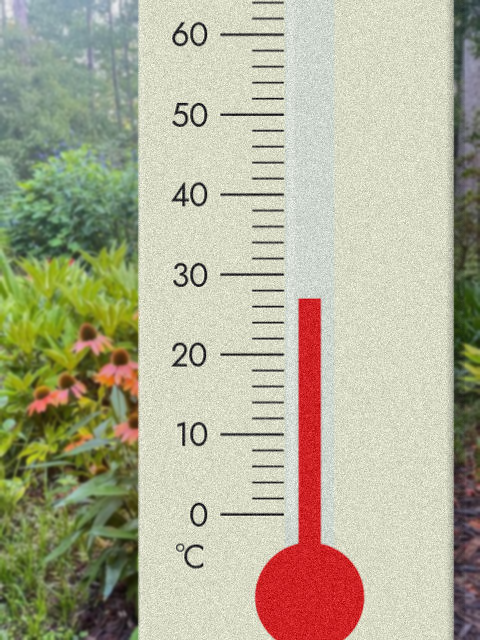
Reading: 27 (°C)
